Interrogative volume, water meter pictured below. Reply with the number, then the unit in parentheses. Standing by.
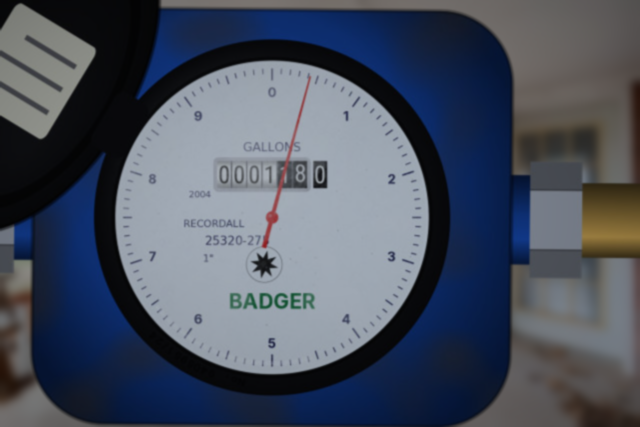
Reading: 1180.4 (gal)
